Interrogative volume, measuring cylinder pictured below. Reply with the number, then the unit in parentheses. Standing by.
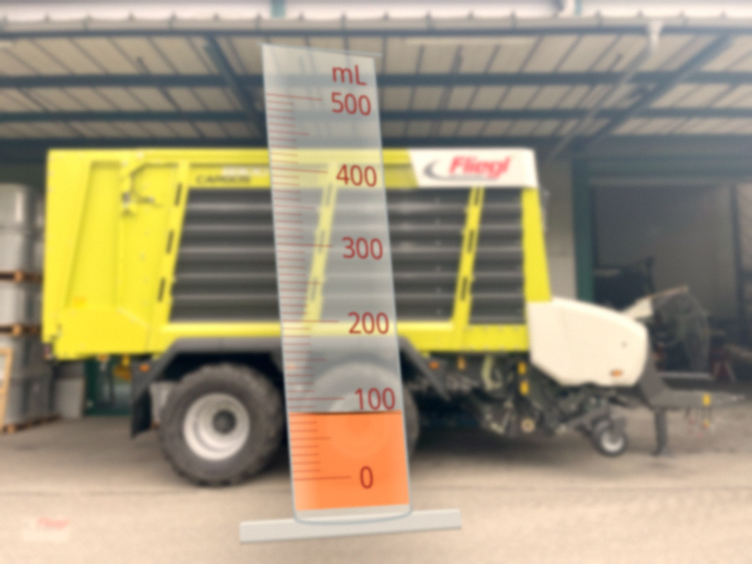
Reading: 80 (mL)
